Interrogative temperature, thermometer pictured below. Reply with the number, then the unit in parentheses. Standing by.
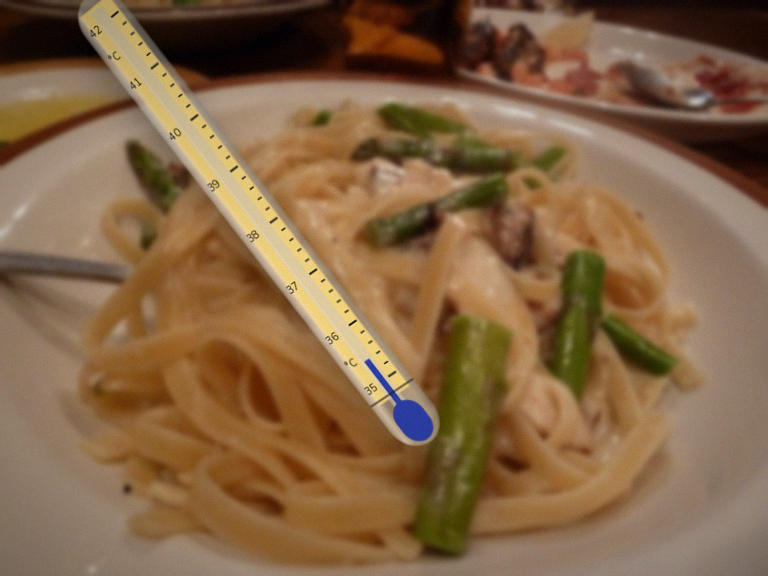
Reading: 35.4 (°C)
